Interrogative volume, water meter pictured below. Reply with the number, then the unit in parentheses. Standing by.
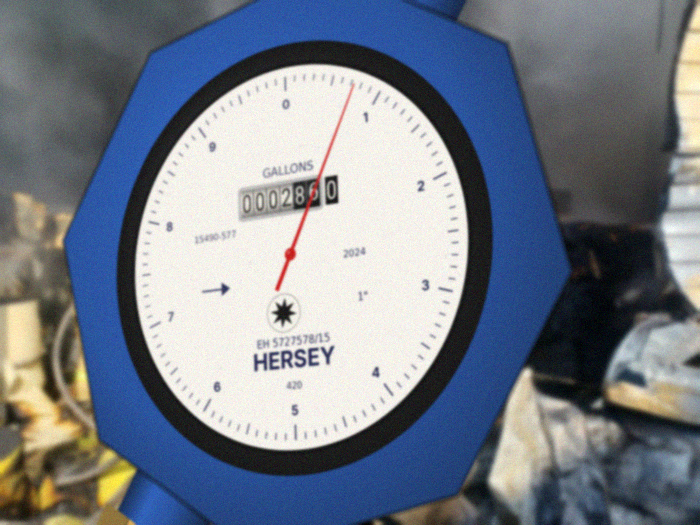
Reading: 2860.7 (gal)
